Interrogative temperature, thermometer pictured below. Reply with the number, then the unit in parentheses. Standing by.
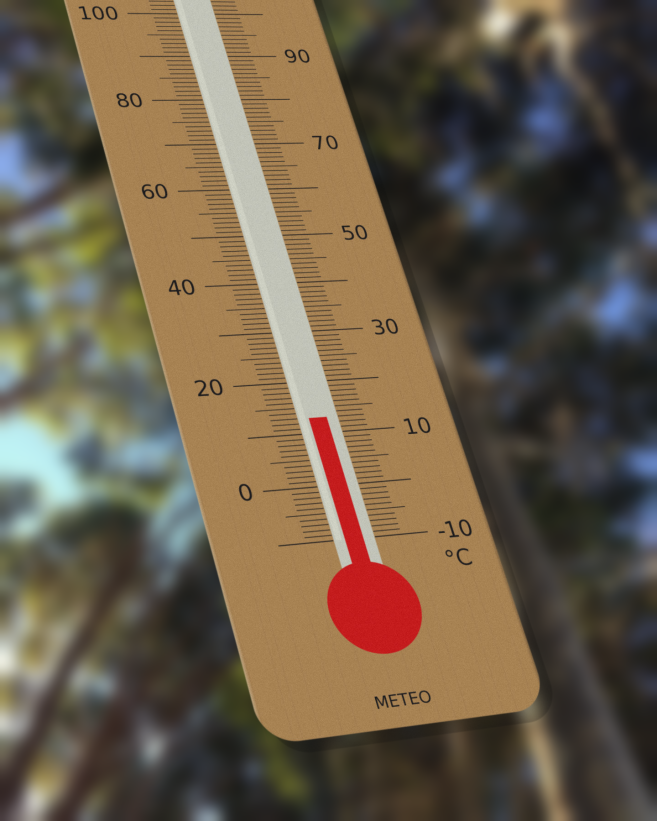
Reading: 13 (°C)
